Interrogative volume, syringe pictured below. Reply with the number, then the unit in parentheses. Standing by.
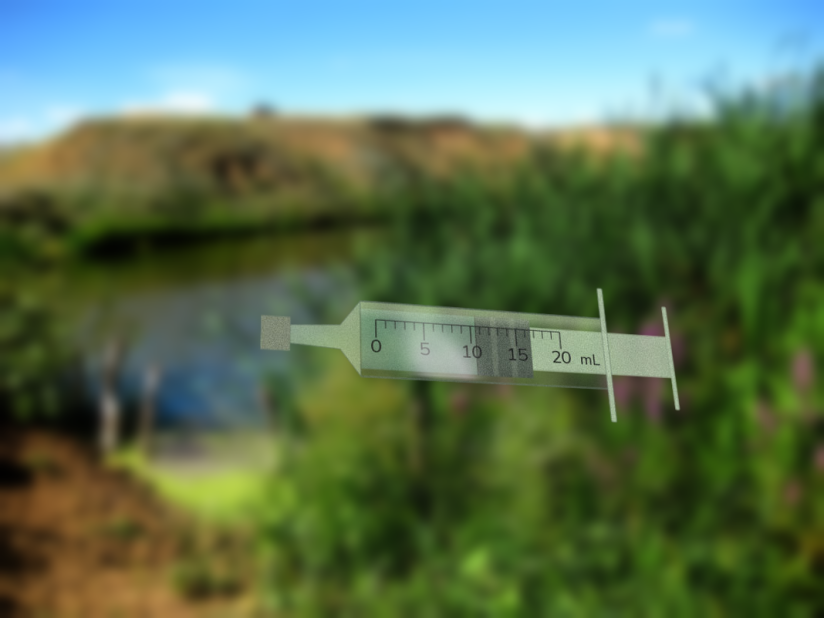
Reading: 10.5 (mL)
